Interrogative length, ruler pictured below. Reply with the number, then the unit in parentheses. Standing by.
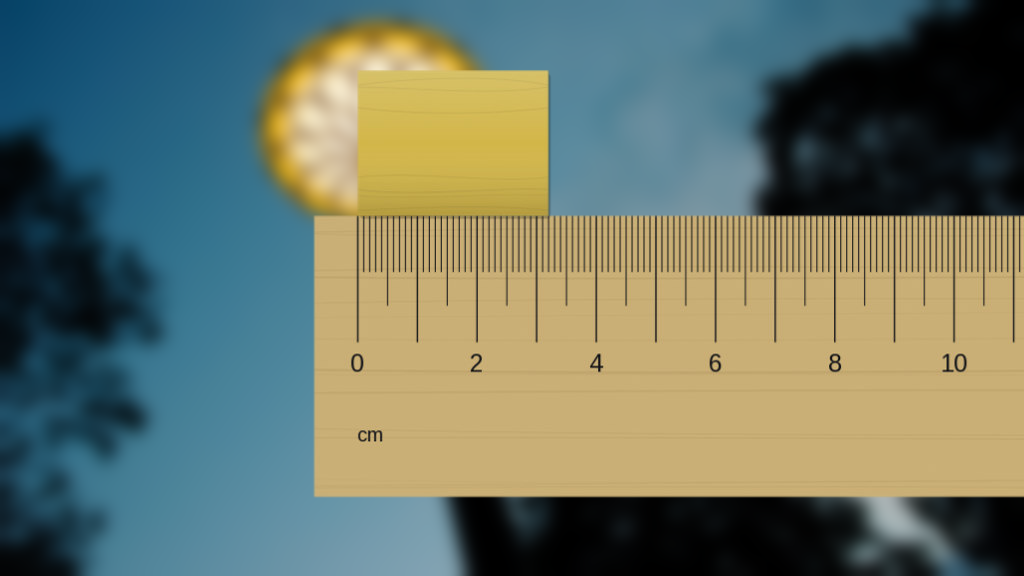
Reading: 3.2 (cm)
